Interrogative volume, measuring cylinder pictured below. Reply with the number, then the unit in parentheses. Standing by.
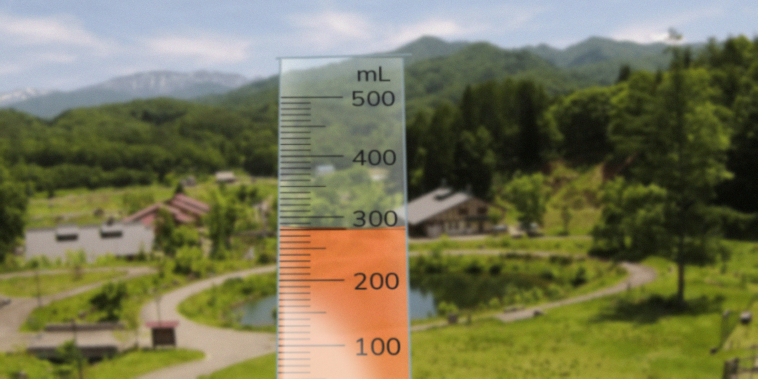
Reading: 280 (mL)
